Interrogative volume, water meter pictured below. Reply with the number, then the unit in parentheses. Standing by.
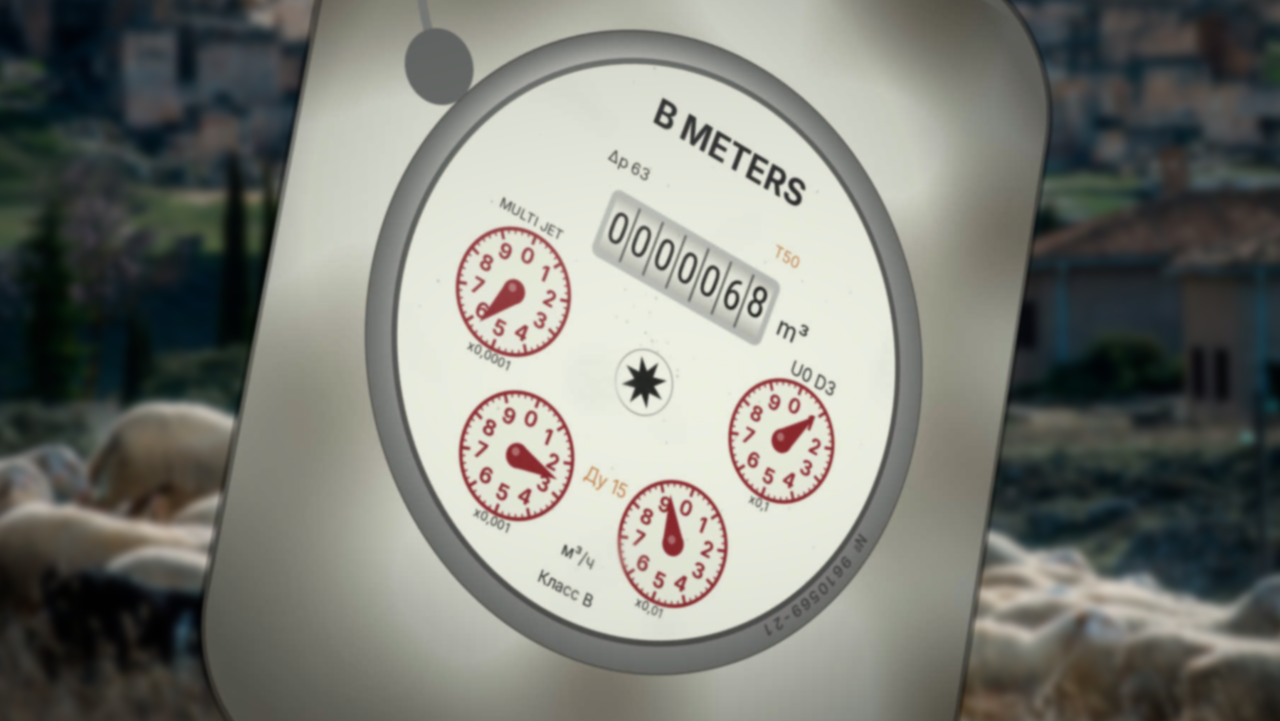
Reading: 68.0925 (m³)
